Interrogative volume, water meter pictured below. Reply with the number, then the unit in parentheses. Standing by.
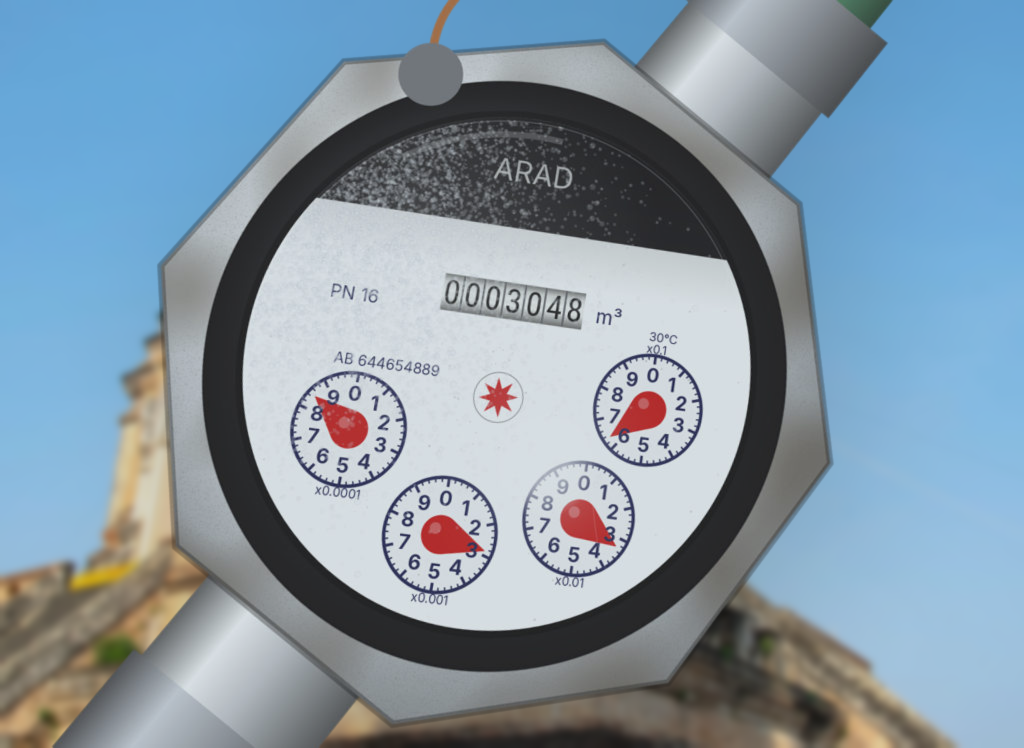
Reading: 3048.6328 (m³)
